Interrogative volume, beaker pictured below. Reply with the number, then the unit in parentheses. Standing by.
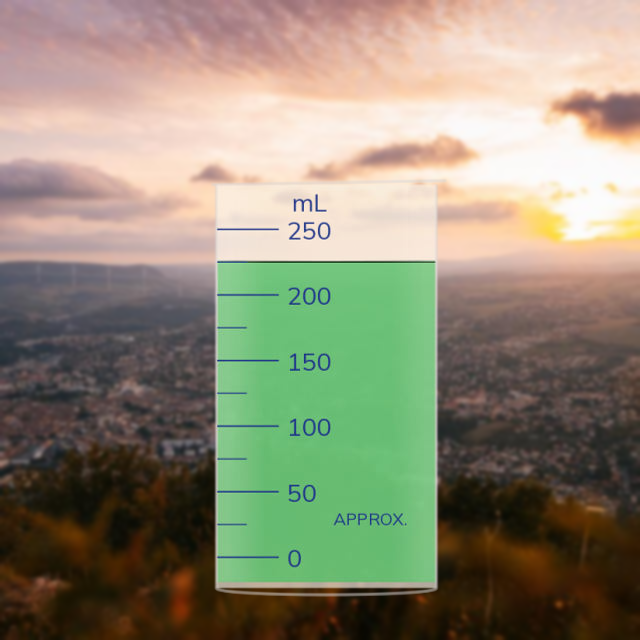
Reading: 225 (mL)
